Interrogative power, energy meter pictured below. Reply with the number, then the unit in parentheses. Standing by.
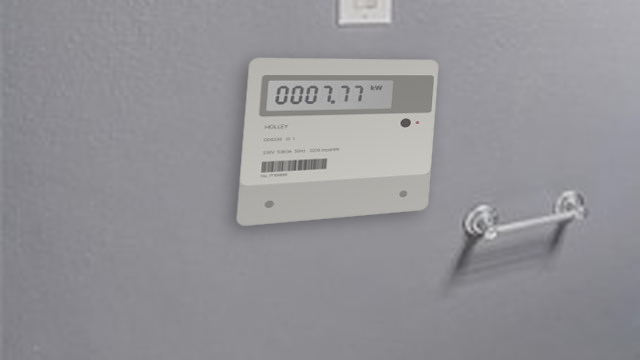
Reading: 7.77 (kW)
